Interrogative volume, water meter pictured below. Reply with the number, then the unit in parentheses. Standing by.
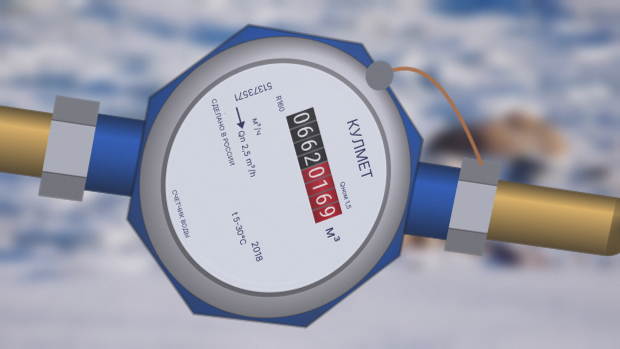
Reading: 662.0169 (m³)
